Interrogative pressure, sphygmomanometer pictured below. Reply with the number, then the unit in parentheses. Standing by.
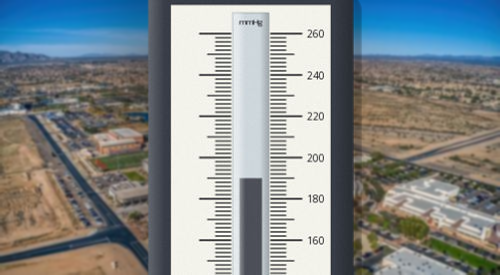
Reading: 190 (mmHg)
